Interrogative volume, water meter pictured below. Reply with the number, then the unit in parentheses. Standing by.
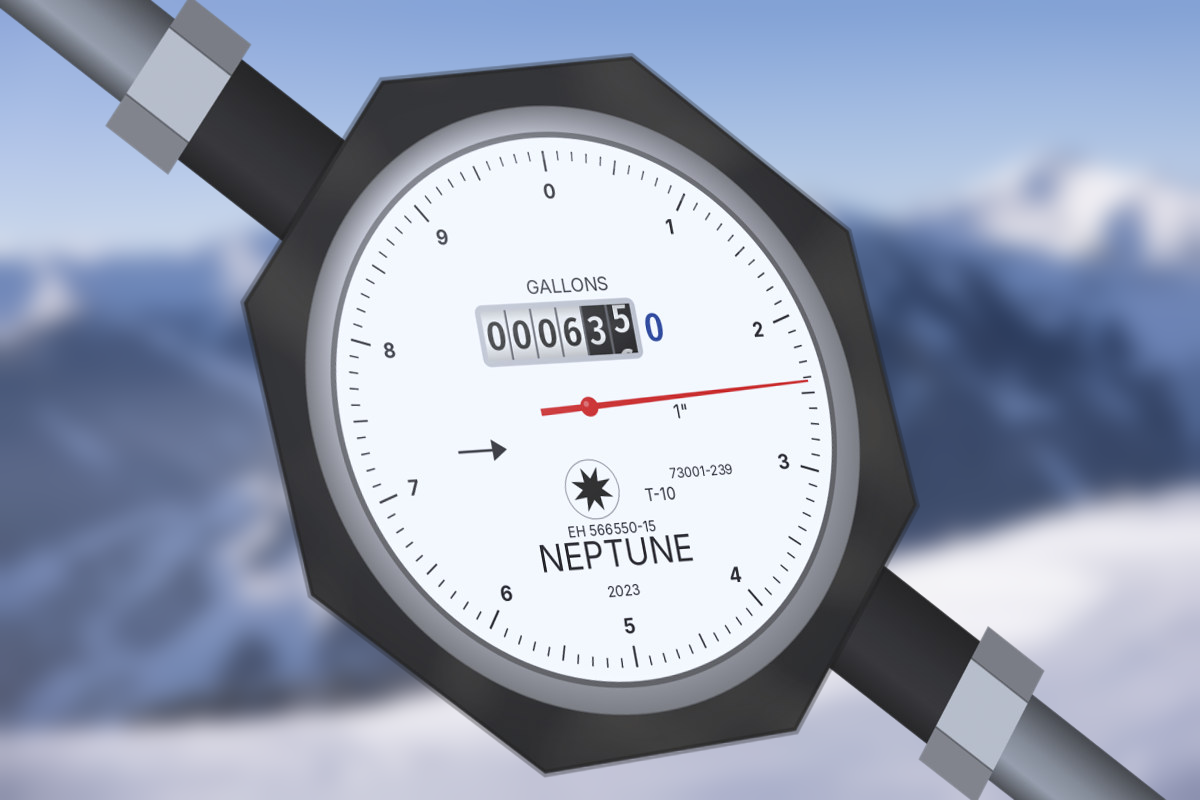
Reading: 6352.4 (gal)
